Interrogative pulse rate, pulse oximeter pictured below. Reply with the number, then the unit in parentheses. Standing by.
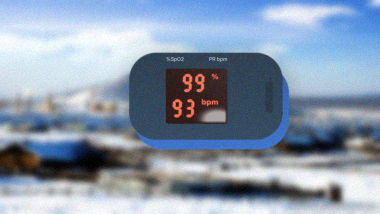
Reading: 93 (bpm)
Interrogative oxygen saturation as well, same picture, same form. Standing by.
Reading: 99 (%)
